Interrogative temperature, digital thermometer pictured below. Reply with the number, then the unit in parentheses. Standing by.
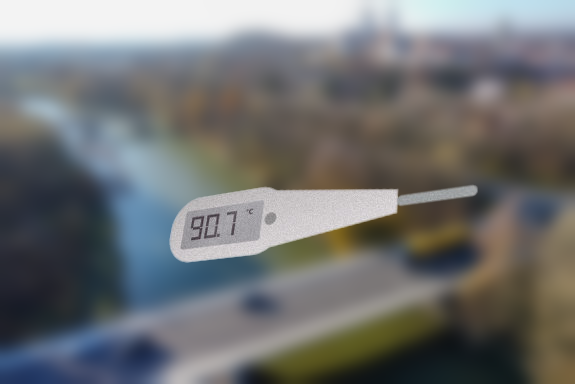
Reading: 90.7 (°C)
